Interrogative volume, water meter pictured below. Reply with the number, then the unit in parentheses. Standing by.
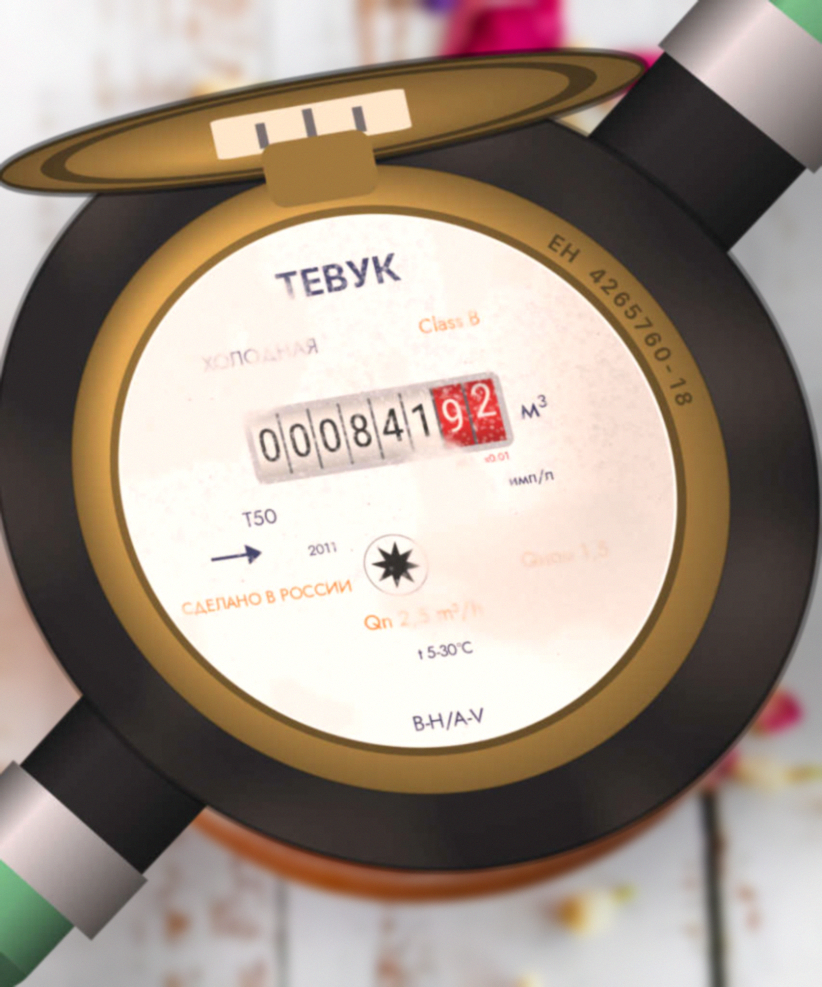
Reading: 841.92 (m³)
